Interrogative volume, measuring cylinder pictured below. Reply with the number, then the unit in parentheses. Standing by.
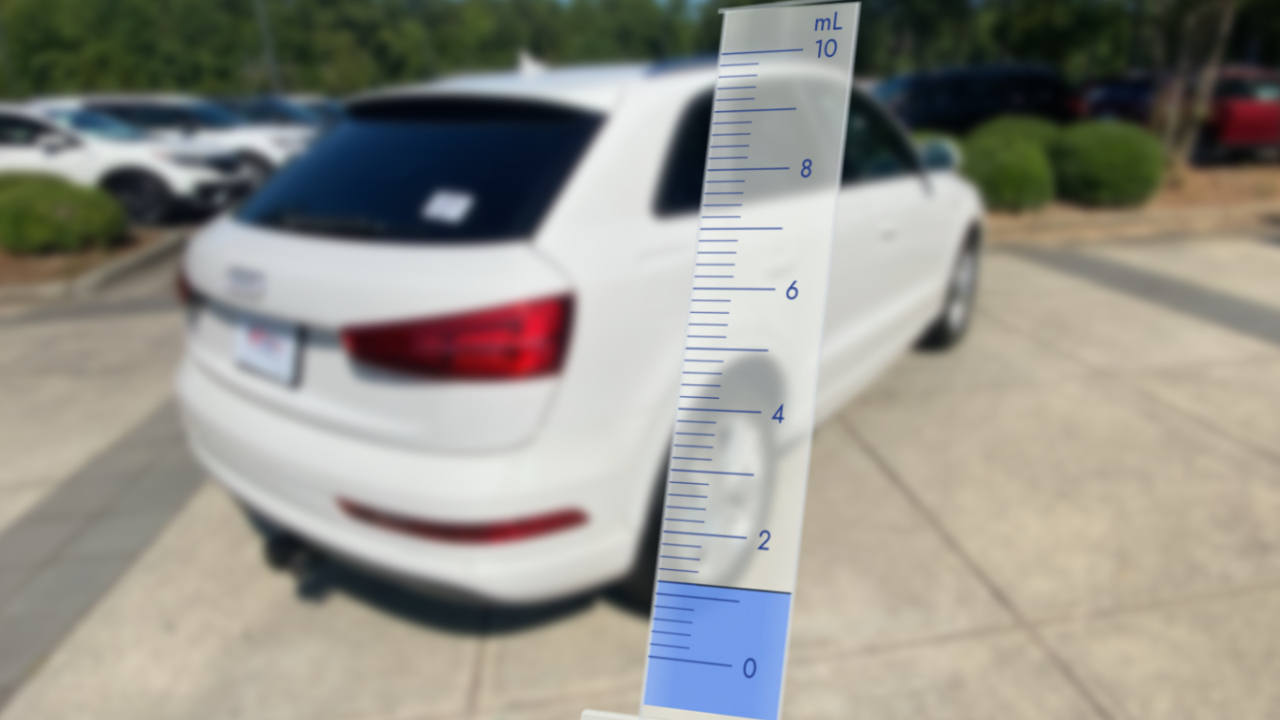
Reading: 1.2 (mL)
